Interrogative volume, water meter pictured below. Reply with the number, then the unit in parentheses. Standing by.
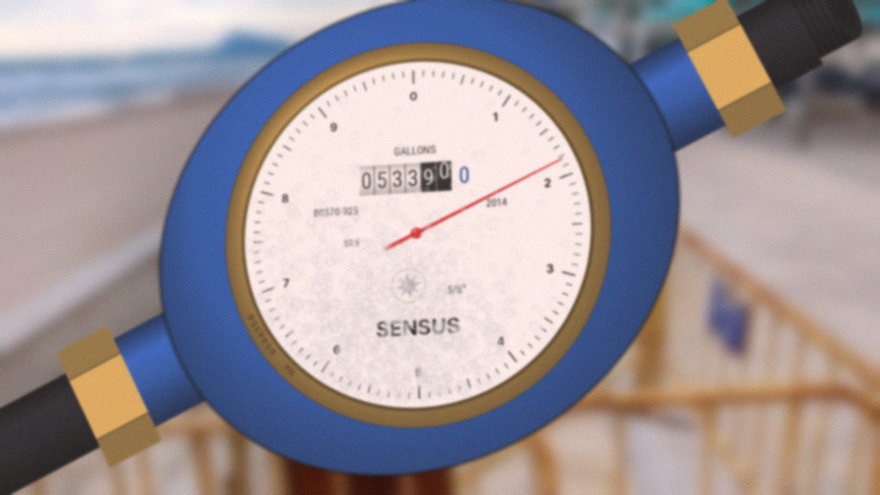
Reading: 533901.8 (gal)
